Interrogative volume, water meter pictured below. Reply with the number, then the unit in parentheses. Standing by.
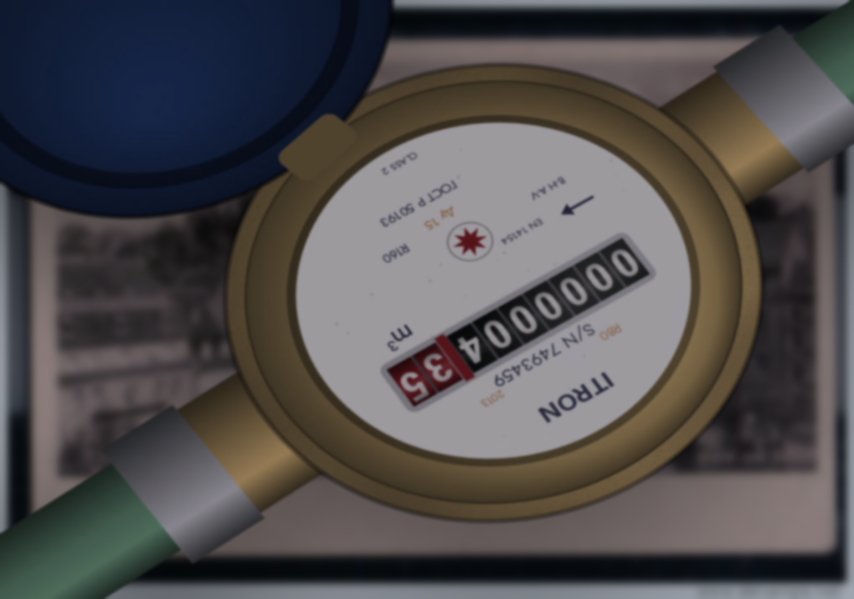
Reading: 4.35 (m³)
